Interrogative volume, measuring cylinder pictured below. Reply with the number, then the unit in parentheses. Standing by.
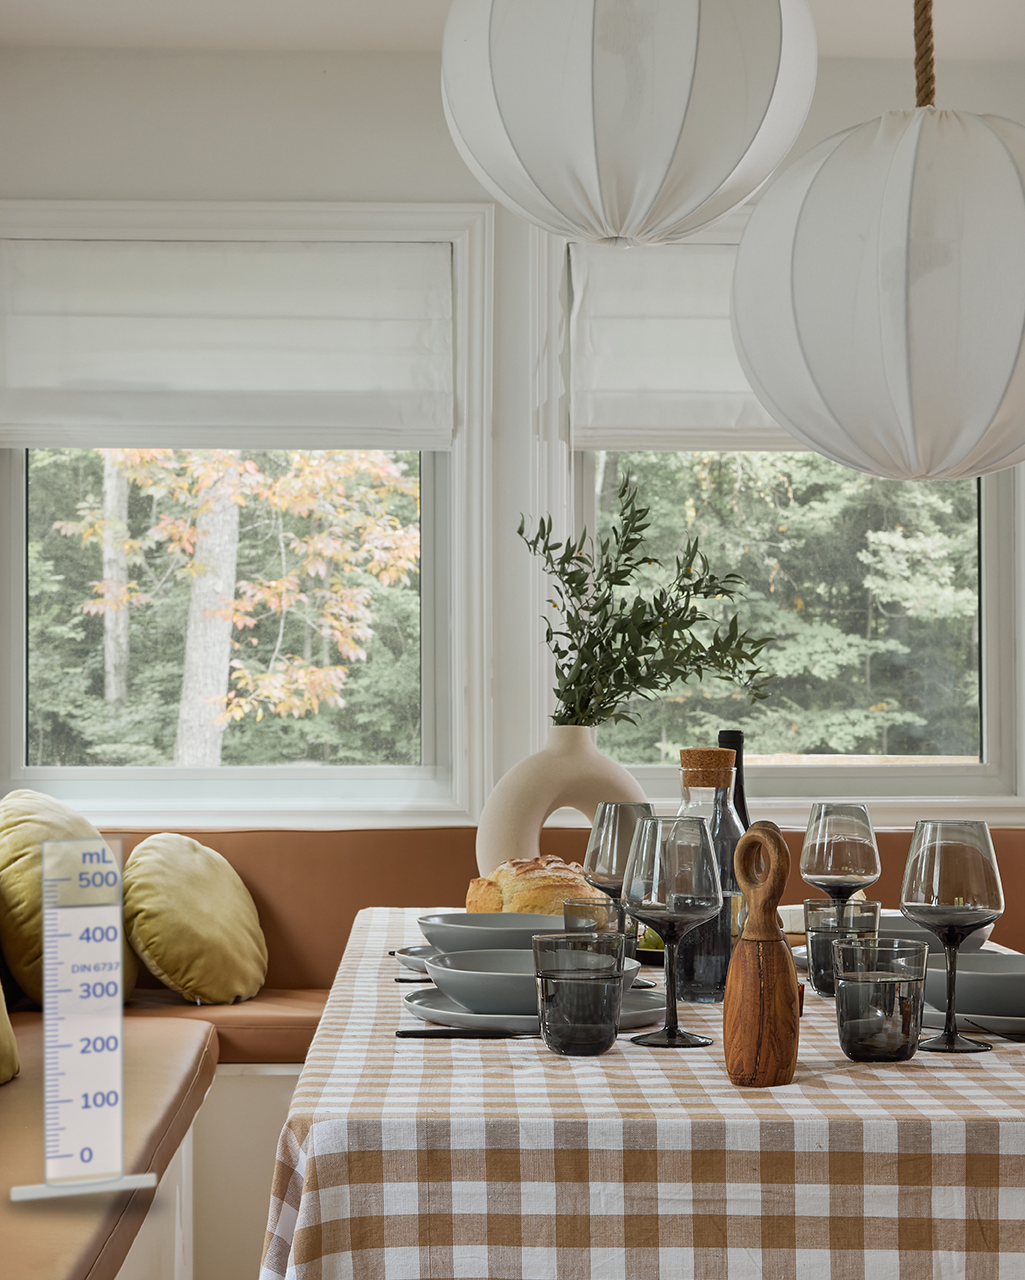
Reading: 450 (mL)
